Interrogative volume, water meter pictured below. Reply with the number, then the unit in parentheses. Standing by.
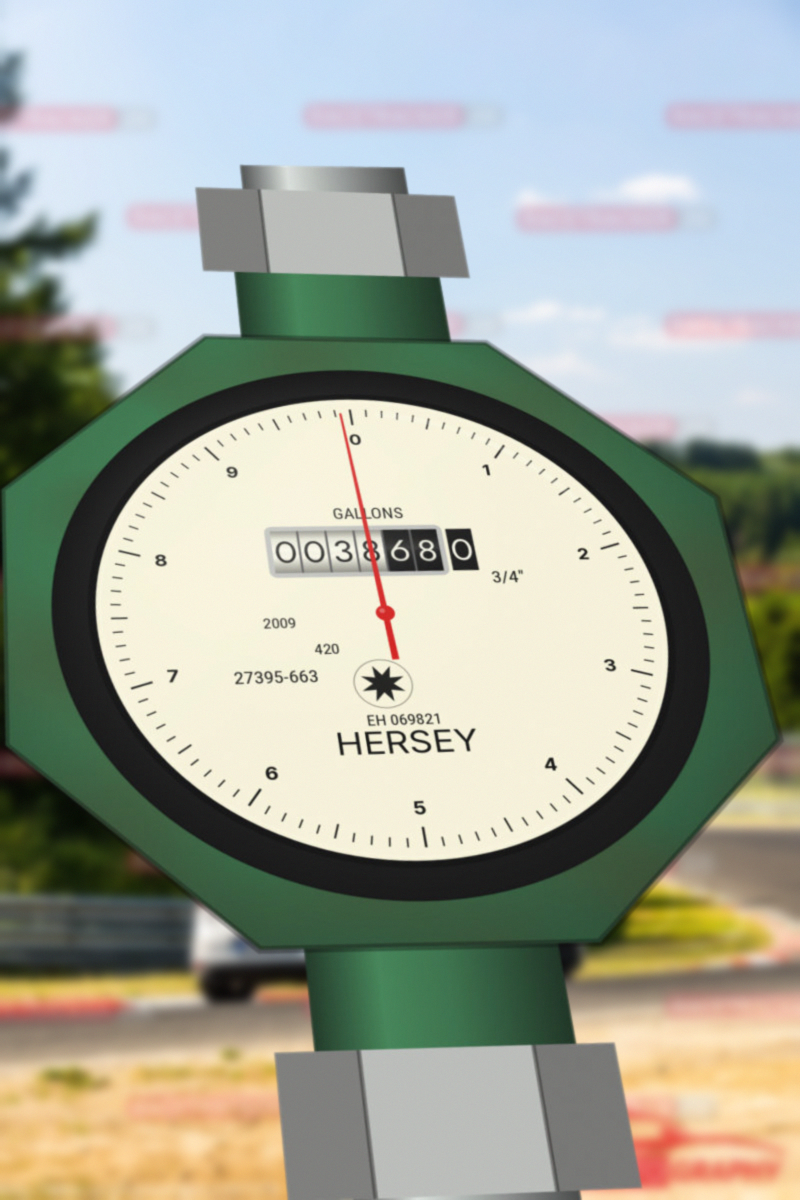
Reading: 38679.9 (gal)
